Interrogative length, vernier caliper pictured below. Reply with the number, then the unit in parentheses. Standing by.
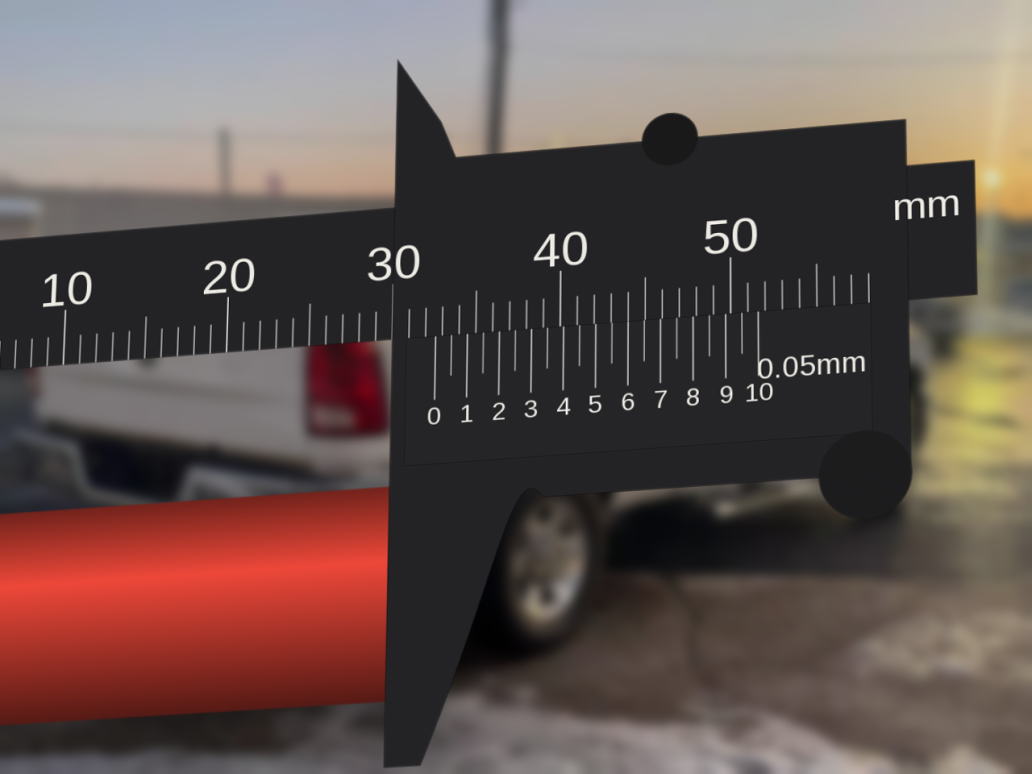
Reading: 32.6 (mm)
